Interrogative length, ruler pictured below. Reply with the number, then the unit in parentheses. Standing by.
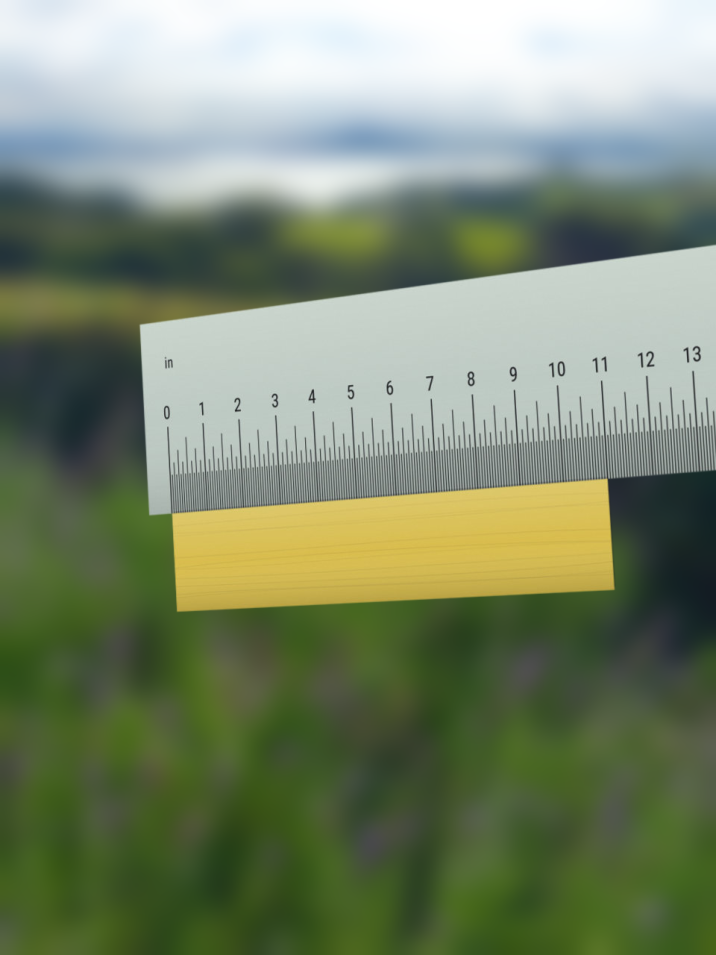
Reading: 11 (in)
